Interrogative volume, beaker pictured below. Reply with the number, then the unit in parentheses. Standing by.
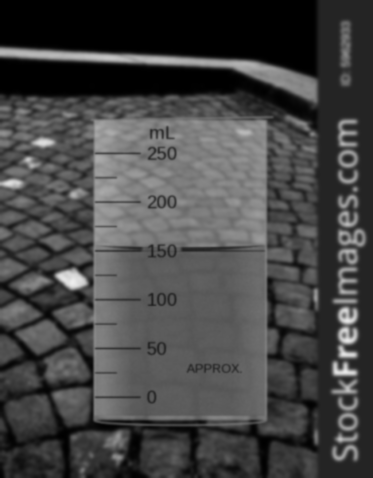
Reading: 150 (mL)
